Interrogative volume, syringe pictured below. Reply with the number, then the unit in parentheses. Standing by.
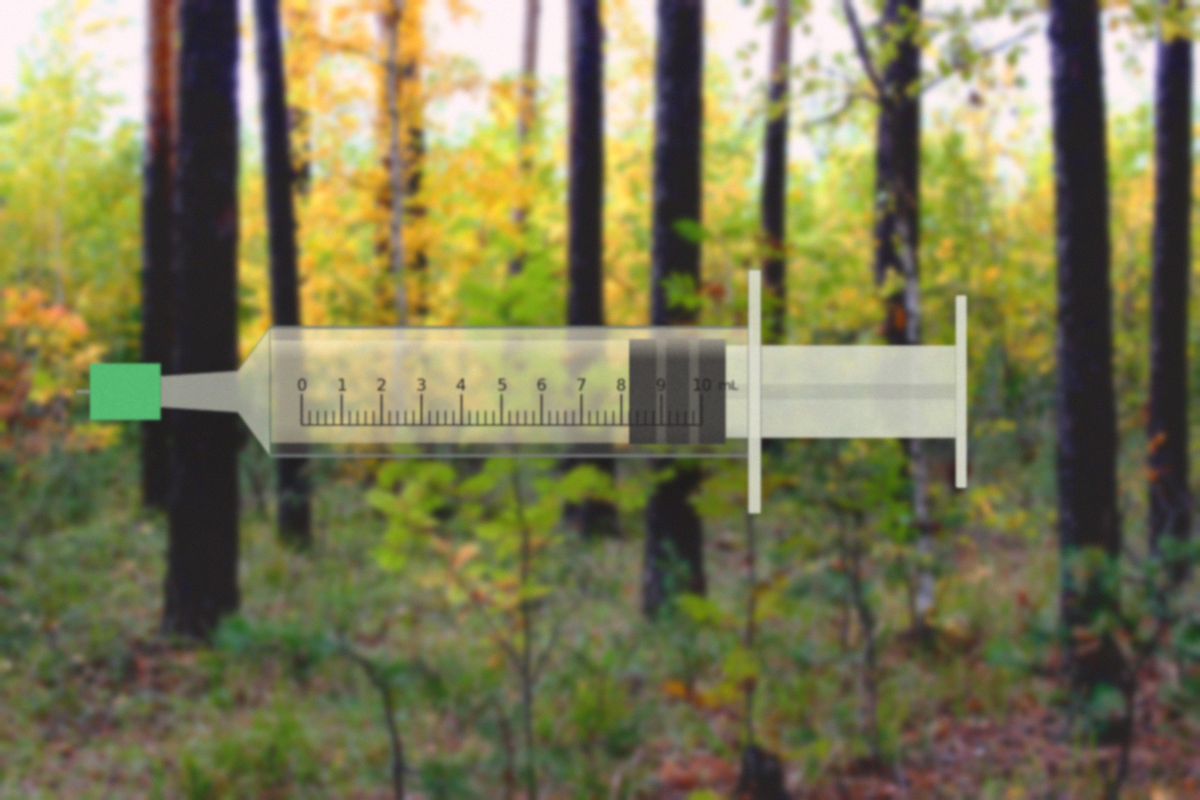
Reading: 8.2 (mL)
